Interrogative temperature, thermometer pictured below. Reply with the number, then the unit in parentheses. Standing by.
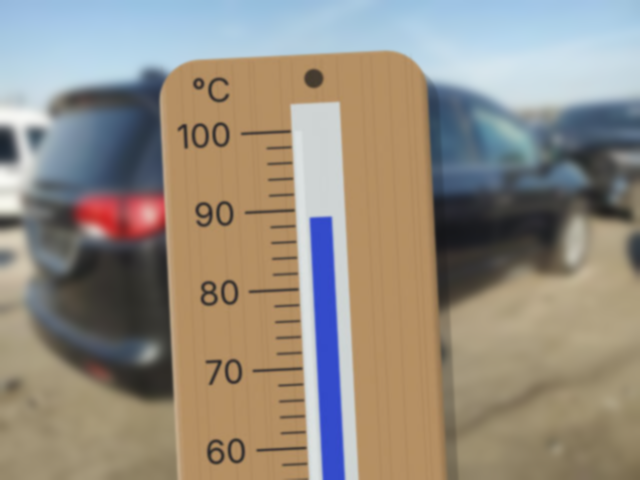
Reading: 89 (°C)
